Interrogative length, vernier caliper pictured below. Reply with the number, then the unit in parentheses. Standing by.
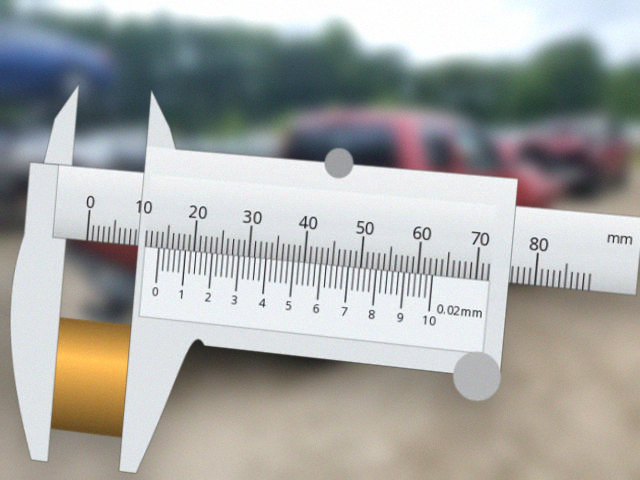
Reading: 13.5 (mm)
